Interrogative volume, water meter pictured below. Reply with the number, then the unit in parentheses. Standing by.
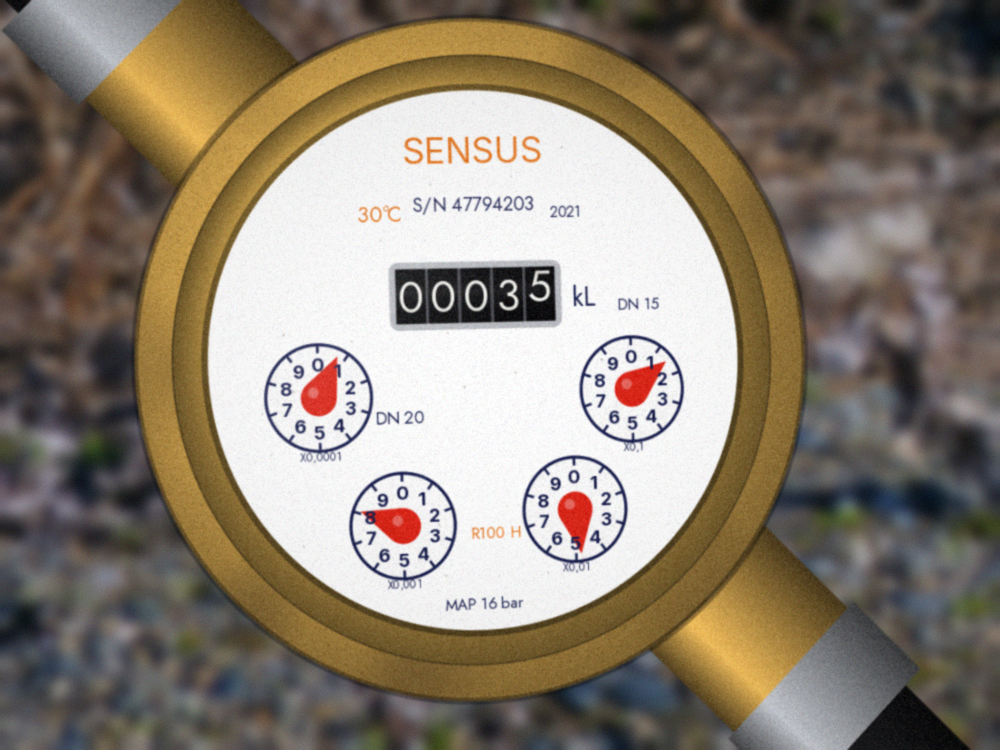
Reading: 35.1480 (kL)
